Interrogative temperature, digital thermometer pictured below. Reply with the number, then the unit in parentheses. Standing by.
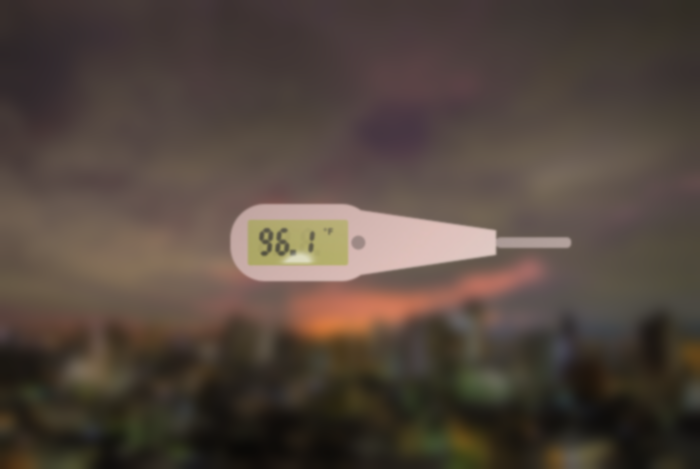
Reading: 96.1 (°F)
